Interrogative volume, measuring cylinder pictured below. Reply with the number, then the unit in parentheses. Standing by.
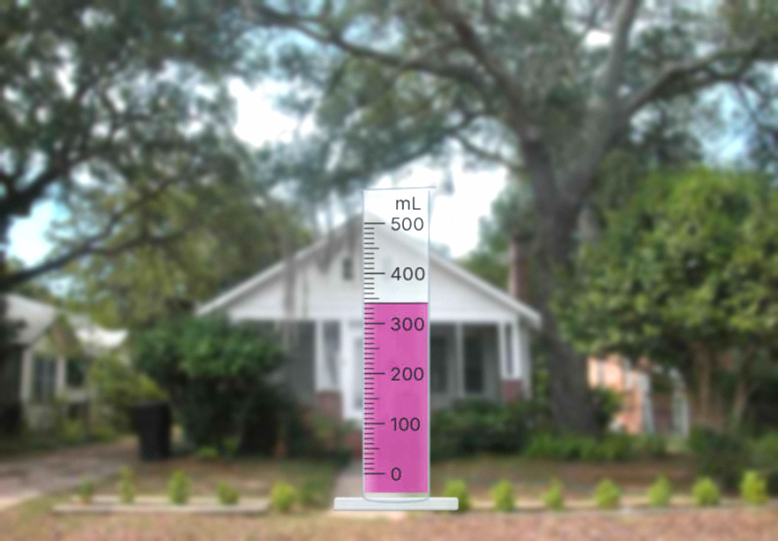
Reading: 340 (mL)
